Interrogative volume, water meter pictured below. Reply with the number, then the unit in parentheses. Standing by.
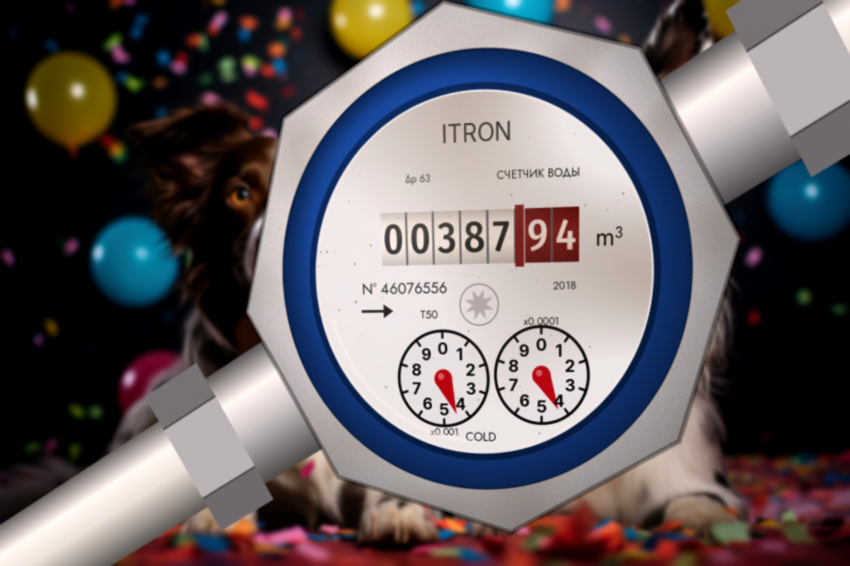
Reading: 387.9444 (m³)
